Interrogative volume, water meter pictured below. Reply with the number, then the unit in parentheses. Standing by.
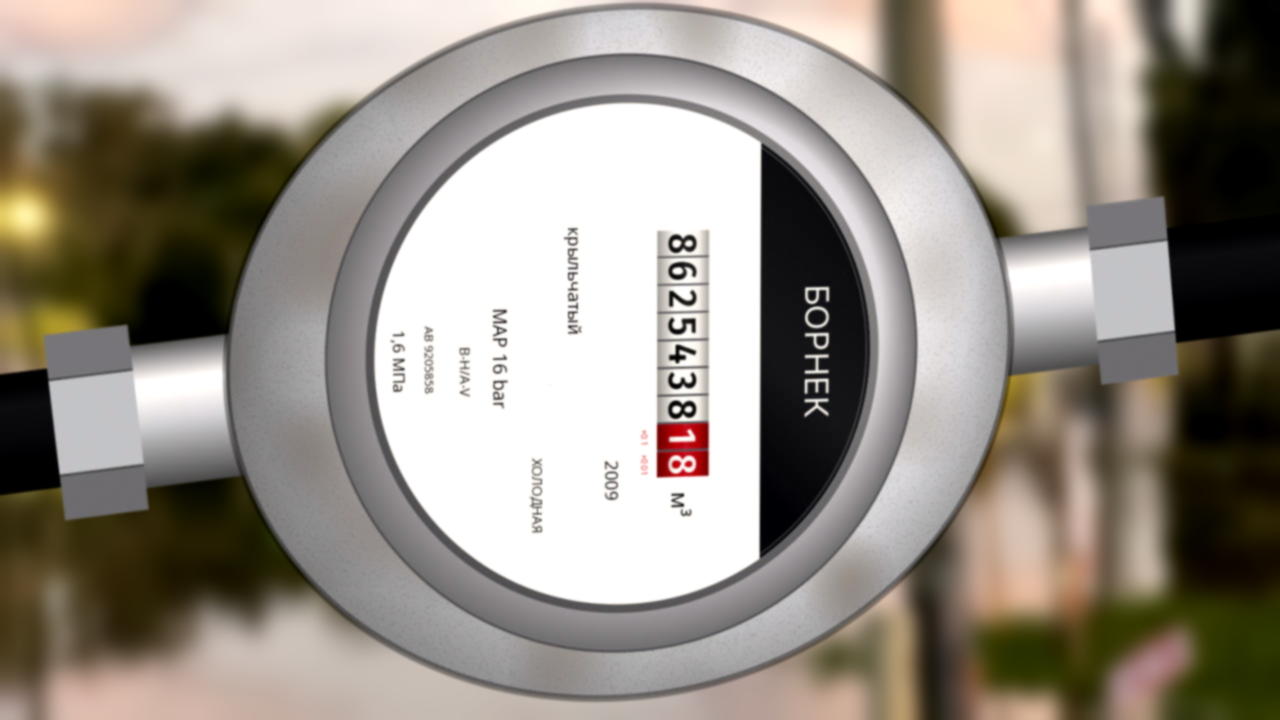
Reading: 8625438.18 (m³)
